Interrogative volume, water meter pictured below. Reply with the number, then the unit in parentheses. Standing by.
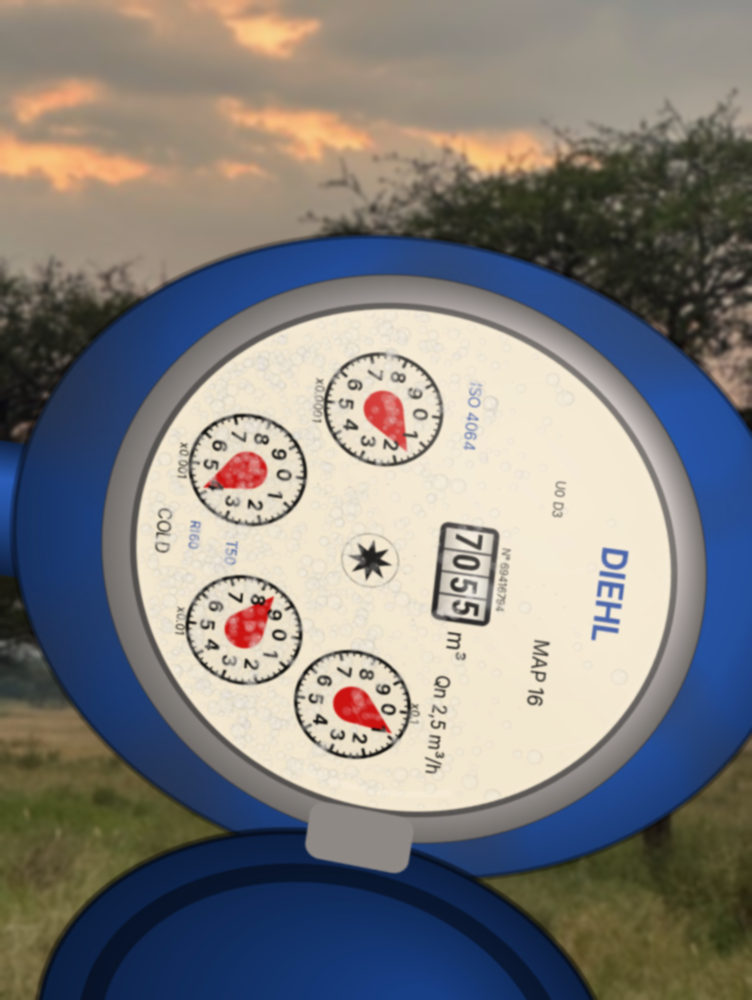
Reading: 7055.0841 (m³)
